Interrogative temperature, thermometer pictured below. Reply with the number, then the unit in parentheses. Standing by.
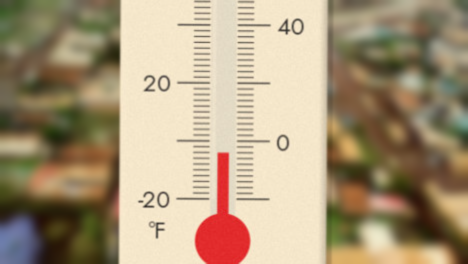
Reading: -4 (°F)
